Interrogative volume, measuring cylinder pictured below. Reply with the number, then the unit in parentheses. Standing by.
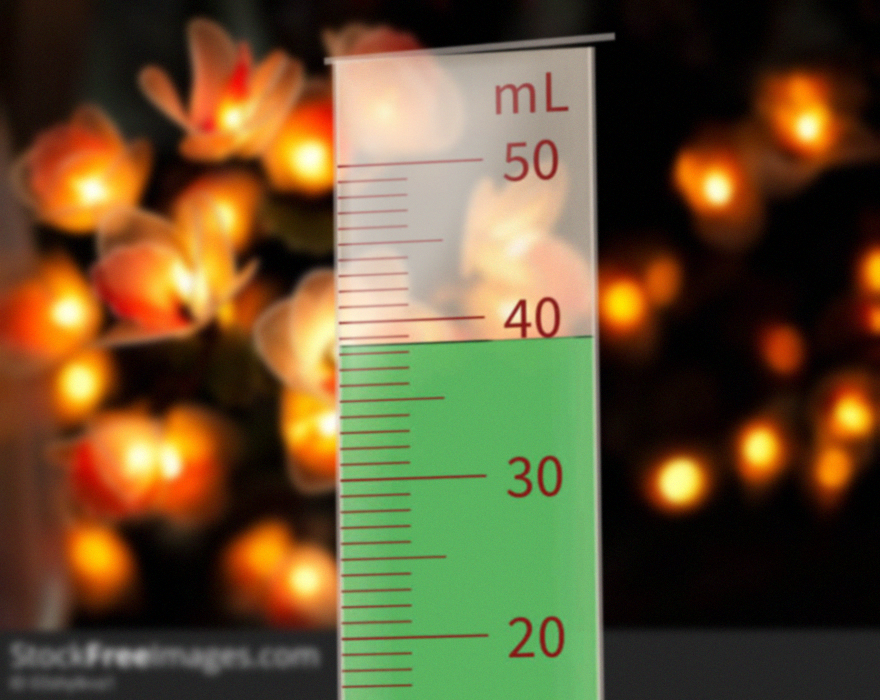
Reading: 38.5 (mL)
